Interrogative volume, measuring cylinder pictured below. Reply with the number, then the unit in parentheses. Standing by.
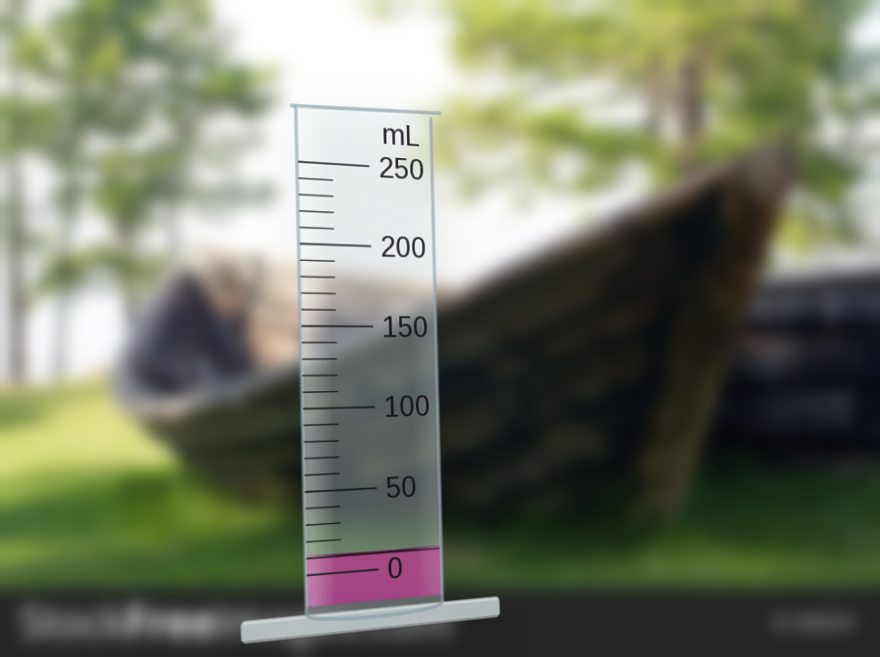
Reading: 10 (mL)
